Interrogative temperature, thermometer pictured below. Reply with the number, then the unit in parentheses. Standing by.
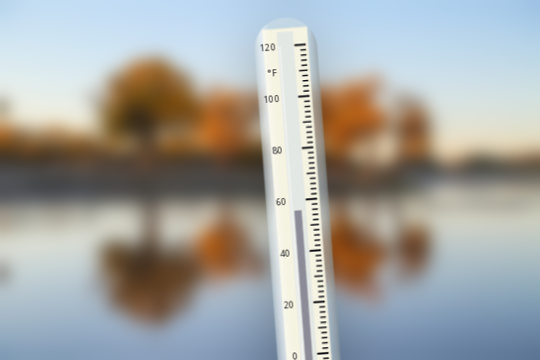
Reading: 56 (°F)
